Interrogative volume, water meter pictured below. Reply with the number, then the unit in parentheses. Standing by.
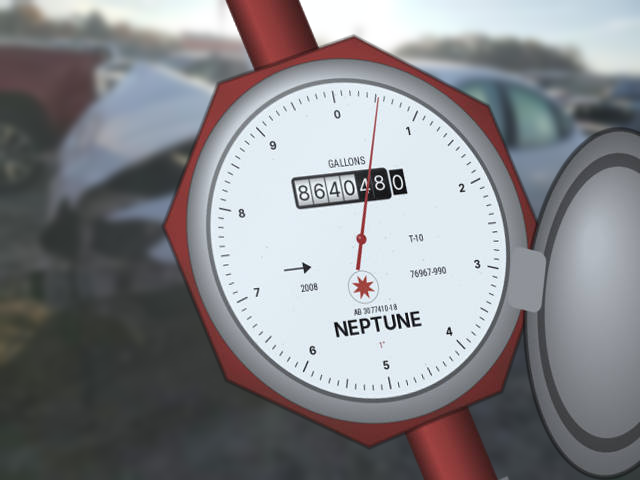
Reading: 8640480.5 (gal)
